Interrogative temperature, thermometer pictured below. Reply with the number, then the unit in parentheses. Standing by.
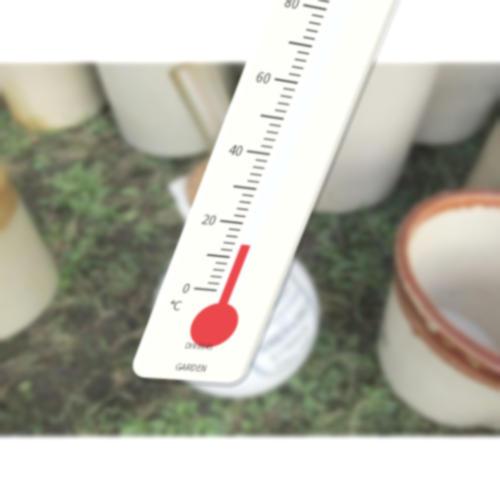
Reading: 14 (°C)
